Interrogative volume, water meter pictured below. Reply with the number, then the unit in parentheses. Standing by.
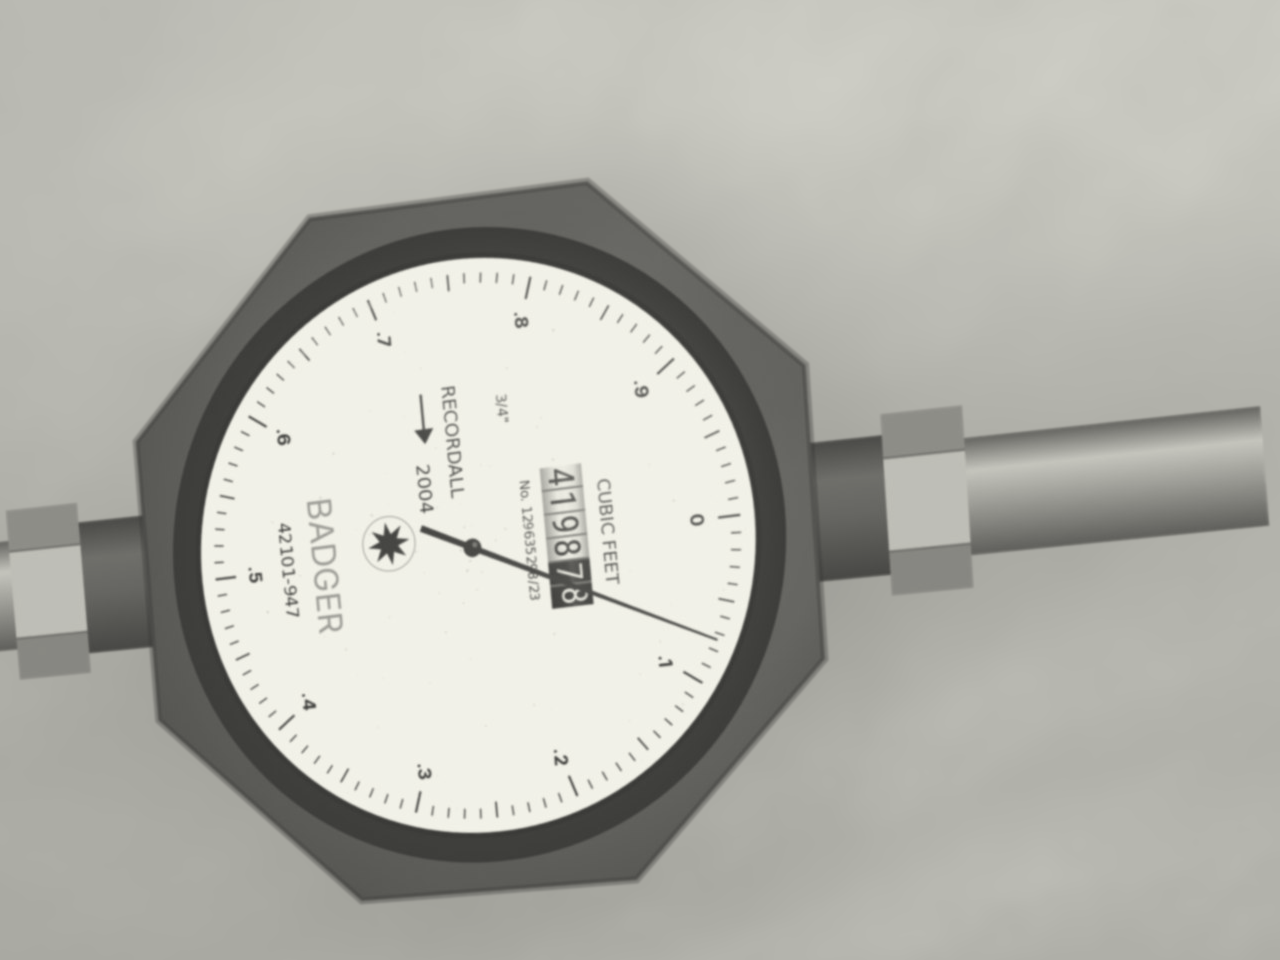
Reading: 419878.07 (ft³)
